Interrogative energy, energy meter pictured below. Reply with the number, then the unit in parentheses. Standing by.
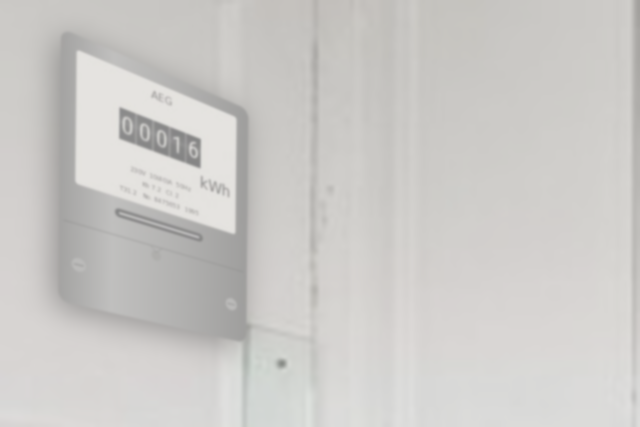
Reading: 16 (kWh)
